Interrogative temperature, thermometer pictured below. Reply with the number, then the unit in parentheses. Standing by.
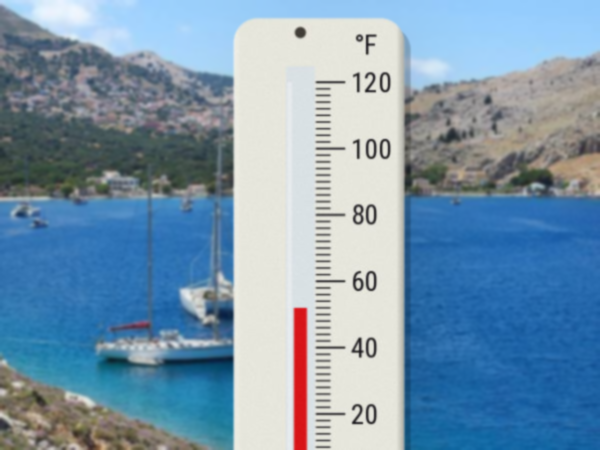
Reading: 52 (°F)
